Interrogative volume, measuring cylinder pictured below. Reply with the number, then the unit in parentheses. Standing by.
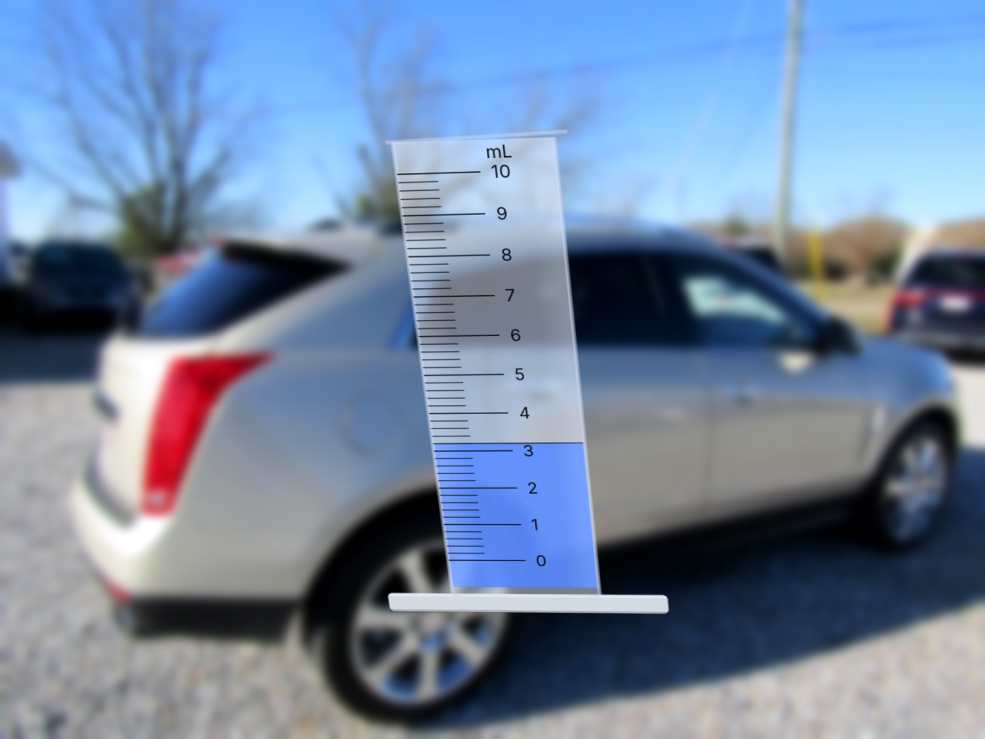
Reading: 3.2 (mL)
